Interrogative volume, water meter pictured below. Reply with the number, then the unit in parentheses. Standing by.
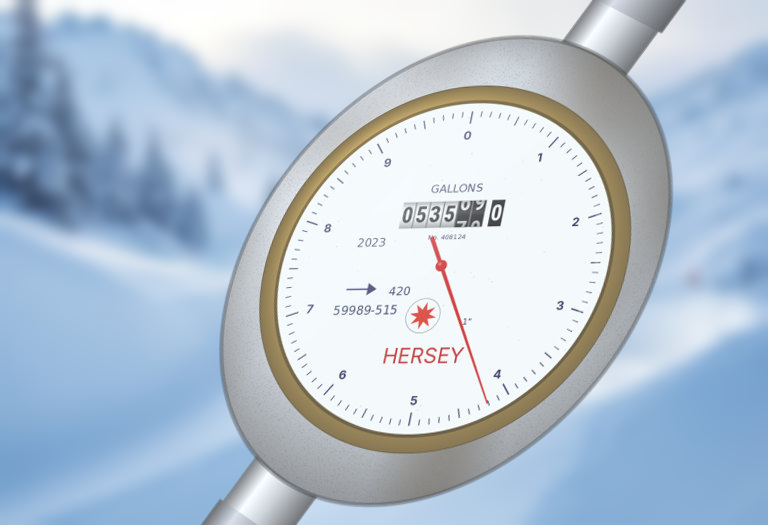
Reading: 535694.2 (gal)
